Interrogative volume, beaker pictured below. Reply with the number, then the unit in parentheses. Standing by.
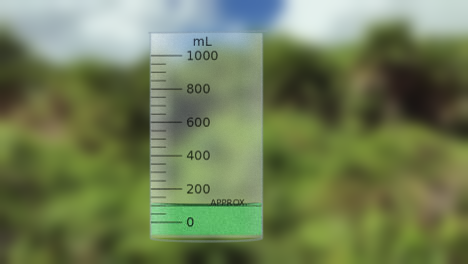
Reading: 100 (mL)
